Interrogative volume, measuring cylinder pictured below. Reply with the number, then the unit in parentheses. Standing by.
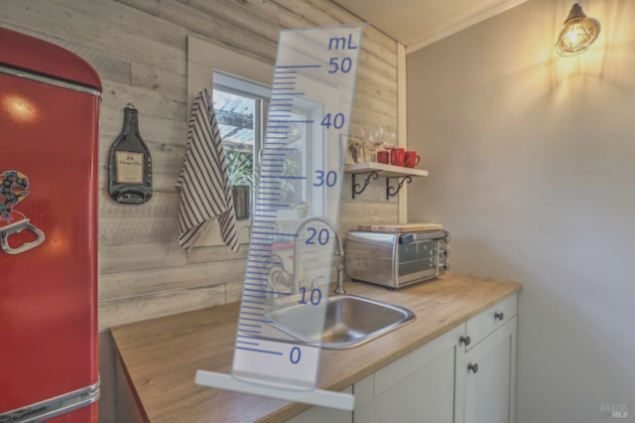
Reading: 2 (mL)
